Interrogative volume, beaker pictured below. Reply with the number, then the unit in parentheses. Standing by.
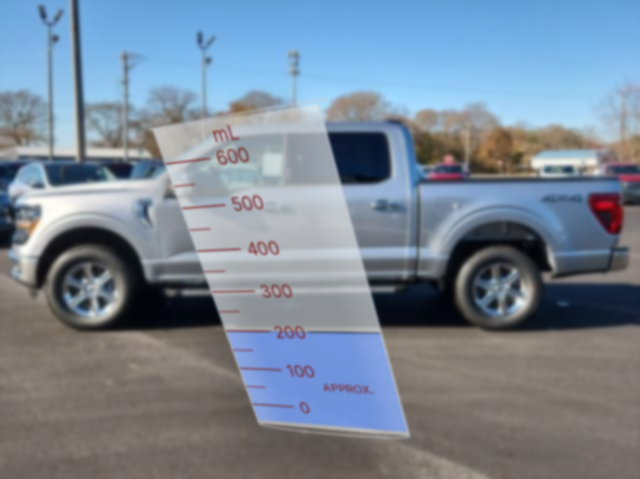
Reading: 200 (mL)
